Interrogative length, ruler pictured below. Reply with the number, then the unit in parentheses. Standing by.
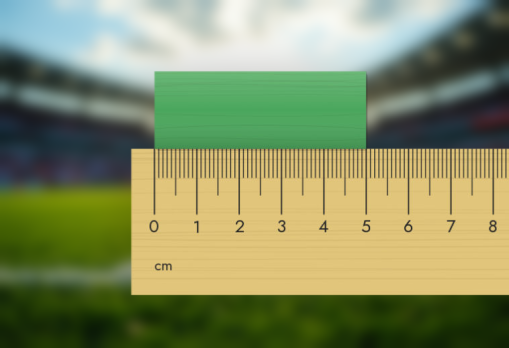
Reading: 5 (cm)
